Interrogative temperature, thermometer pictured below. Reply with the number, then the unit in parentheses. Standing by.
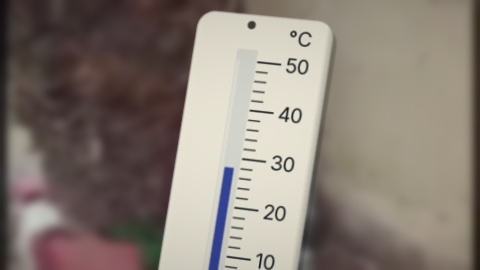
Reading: 28 (°C)
